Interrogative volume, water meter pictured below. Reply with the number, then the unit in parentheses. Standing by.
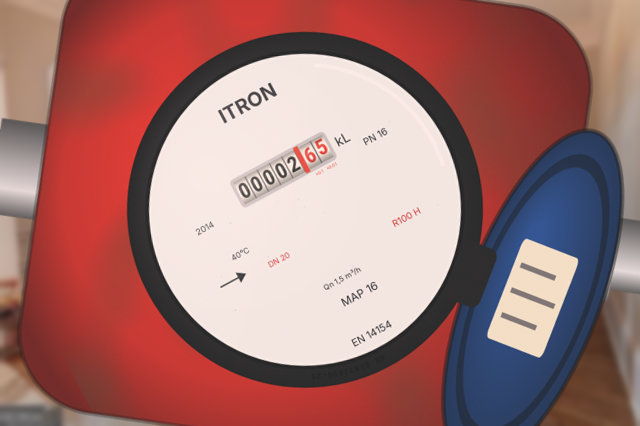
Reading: 2.65 (kL)
